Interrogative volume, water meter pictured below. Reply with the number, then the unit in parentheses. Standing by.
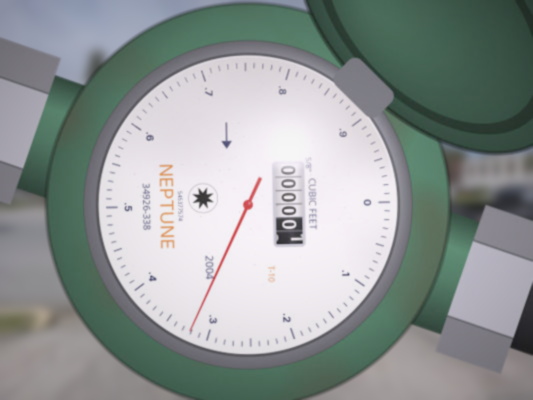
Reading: 1.32 (ft³)
